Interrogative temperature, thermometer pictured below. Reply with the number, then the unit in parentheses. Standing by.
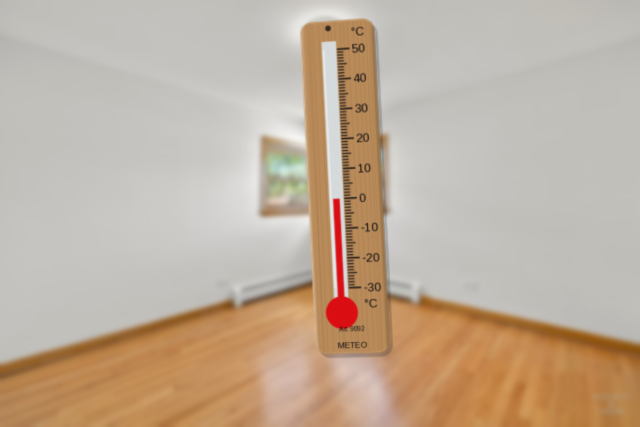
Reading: 0 (°C)
